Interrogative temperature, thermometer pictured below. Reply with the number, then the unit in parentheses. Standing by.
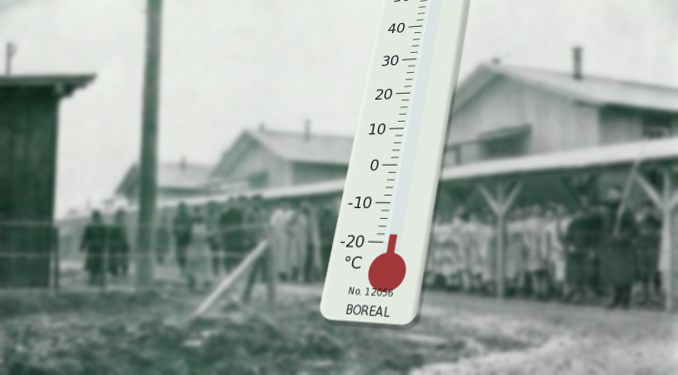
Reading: -18 (°C)
